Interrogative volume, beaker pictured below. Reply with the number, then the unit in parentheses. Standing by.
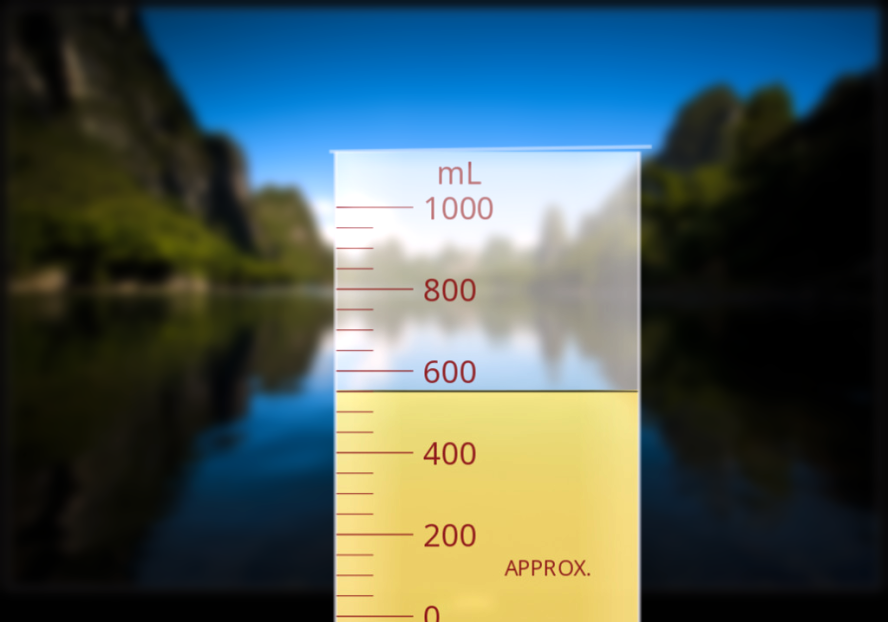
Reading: 550 (mL)
